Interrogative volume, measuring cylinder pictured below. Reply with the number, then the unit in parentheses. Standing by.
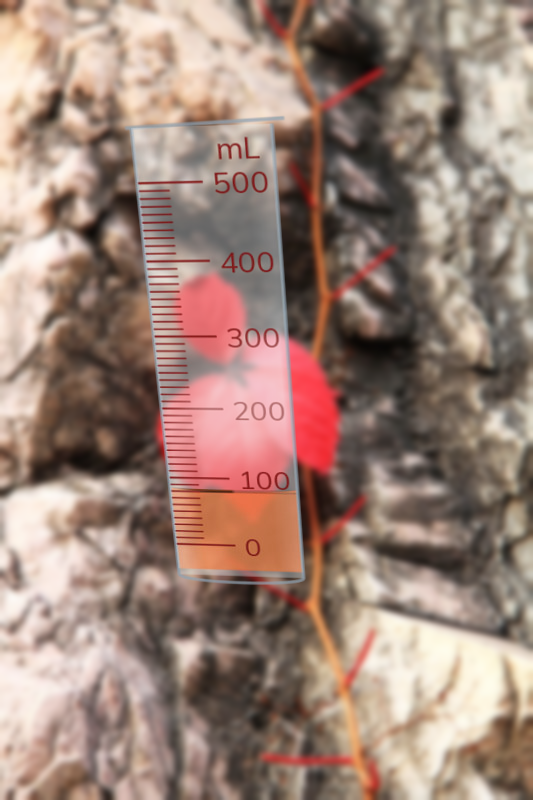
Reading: 80 (mL)
